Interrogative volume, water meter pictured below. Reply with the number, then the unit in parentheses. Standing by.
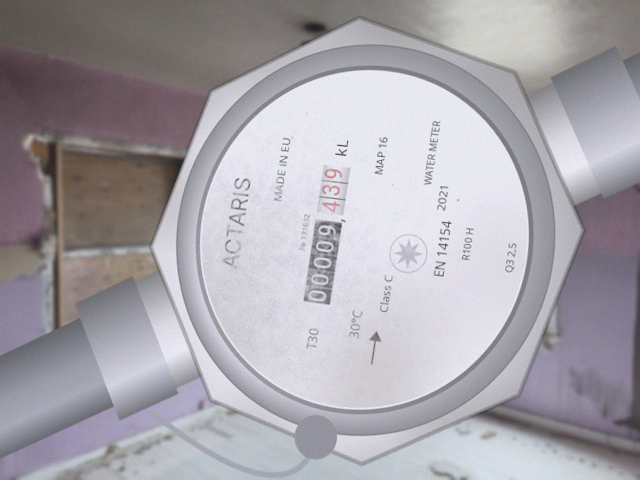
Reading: 9.439 (kL)
